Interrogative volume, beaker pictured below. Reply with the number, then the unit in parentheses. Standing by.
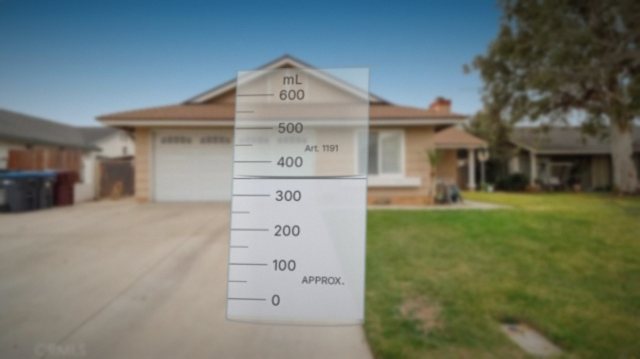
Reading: 350 (mL)
